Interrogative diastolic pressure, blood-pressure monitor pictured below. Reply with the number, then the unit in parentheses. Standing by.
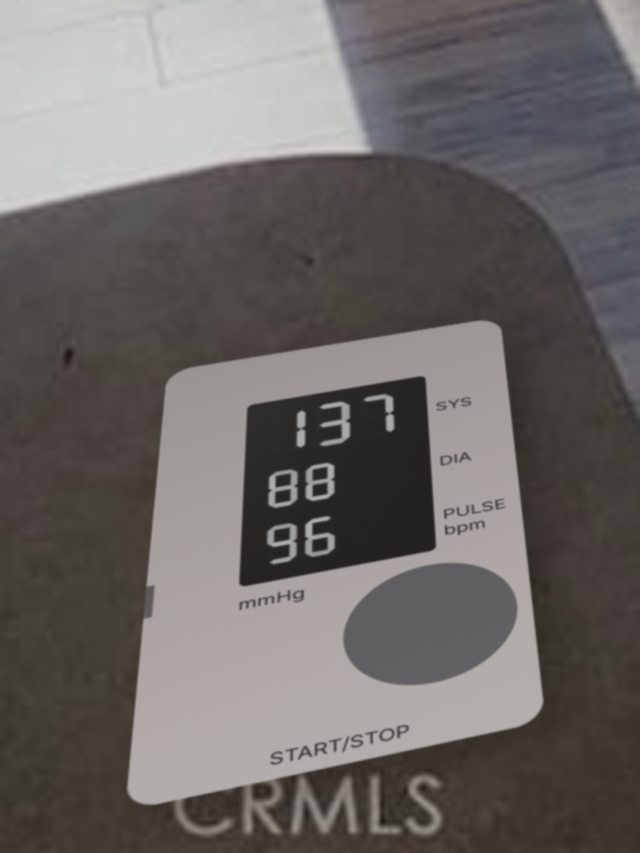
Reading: 88 (mmHg)
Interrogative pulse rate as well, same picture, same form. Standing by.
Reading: 96 (bpm)
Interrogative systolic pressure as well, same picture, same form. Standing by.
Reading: 137 (mmHg)
